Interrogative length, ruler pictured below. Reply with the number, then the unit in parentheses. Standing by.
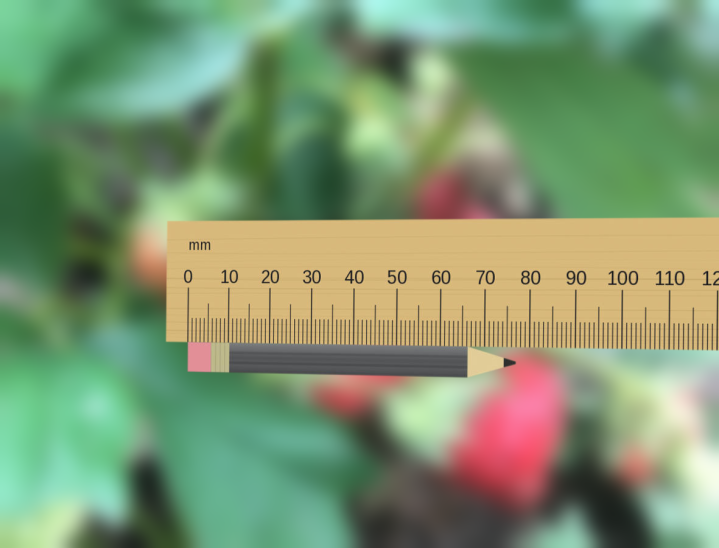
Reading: 77 (mm)
